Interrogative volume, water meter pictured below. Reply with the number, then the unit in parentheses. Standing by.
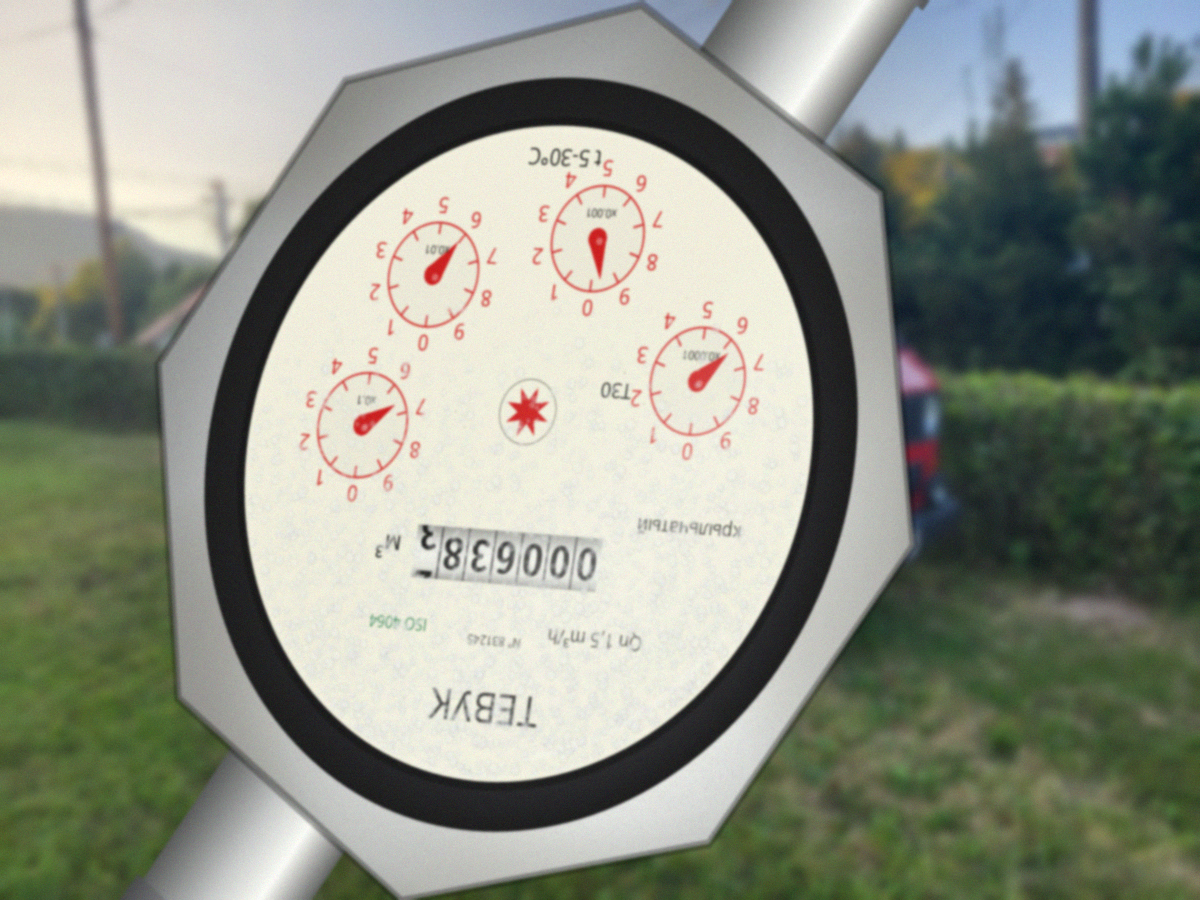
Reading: 6382.6596 (m³)
